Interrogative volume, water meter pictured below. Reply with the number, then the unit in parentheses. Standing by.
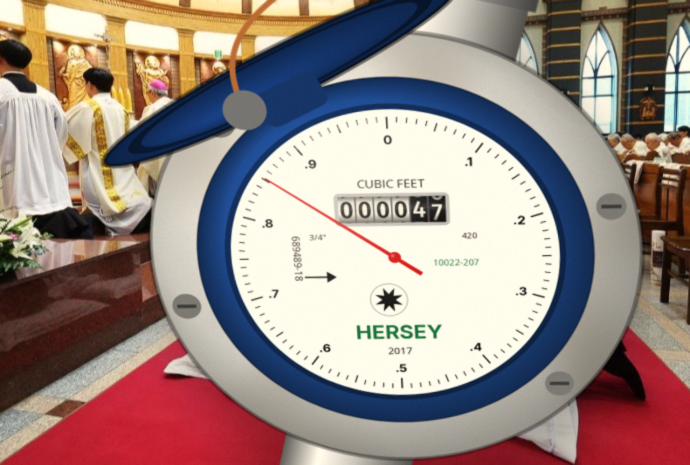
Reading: 46.85 (ft³)
